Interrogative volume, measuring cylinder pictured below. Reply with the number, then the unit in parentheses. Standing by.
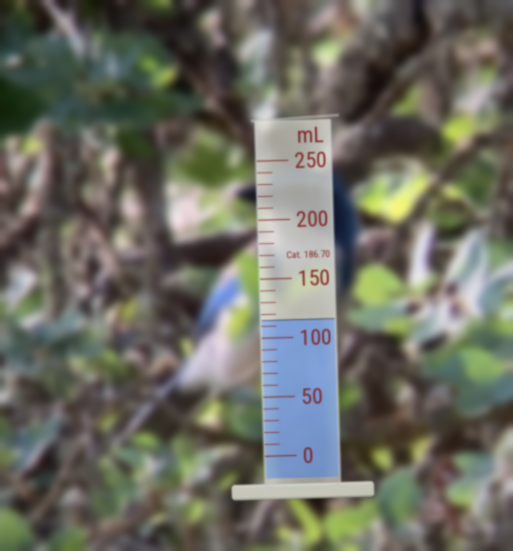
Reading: 115 (mL)
